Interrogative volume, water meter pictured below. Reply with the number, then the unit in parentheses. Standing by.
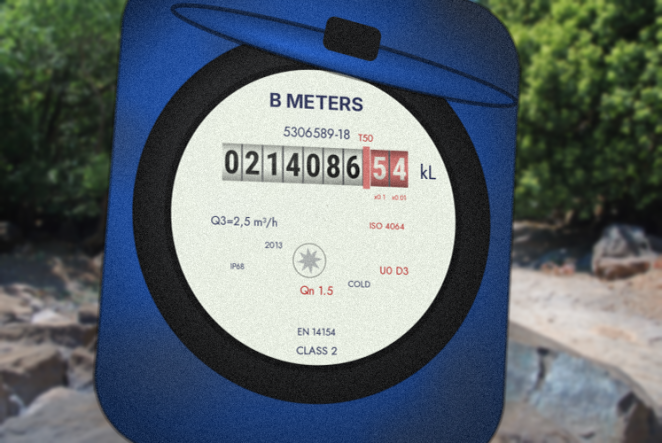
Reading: 214086.54 (kL)
